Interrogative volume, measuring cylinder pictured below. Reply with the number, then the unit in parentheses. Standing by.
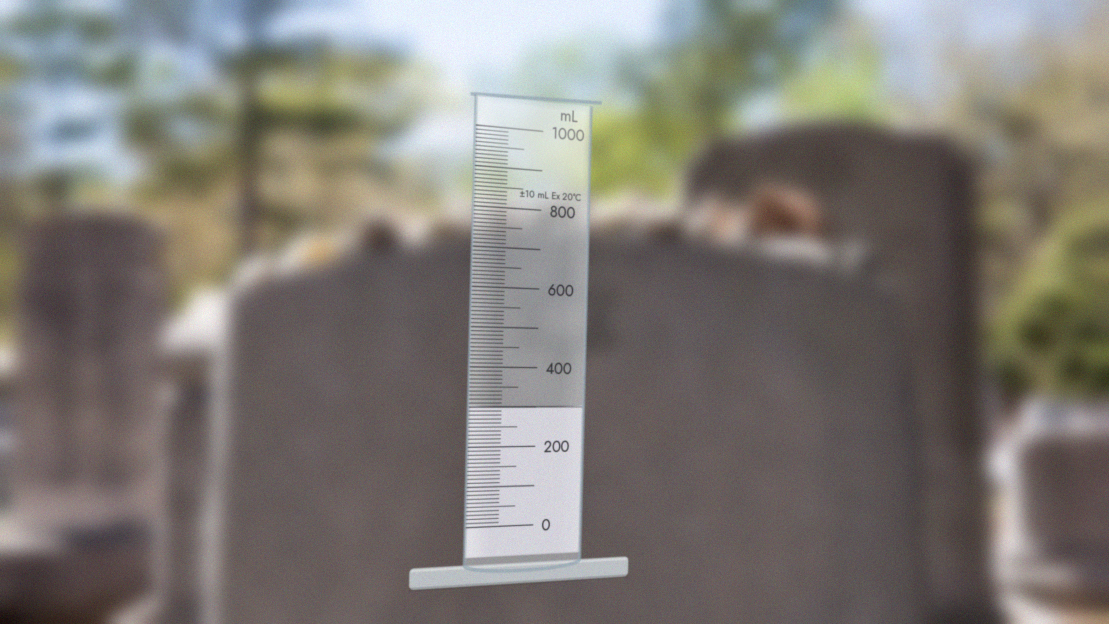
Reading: 300 (mL)
